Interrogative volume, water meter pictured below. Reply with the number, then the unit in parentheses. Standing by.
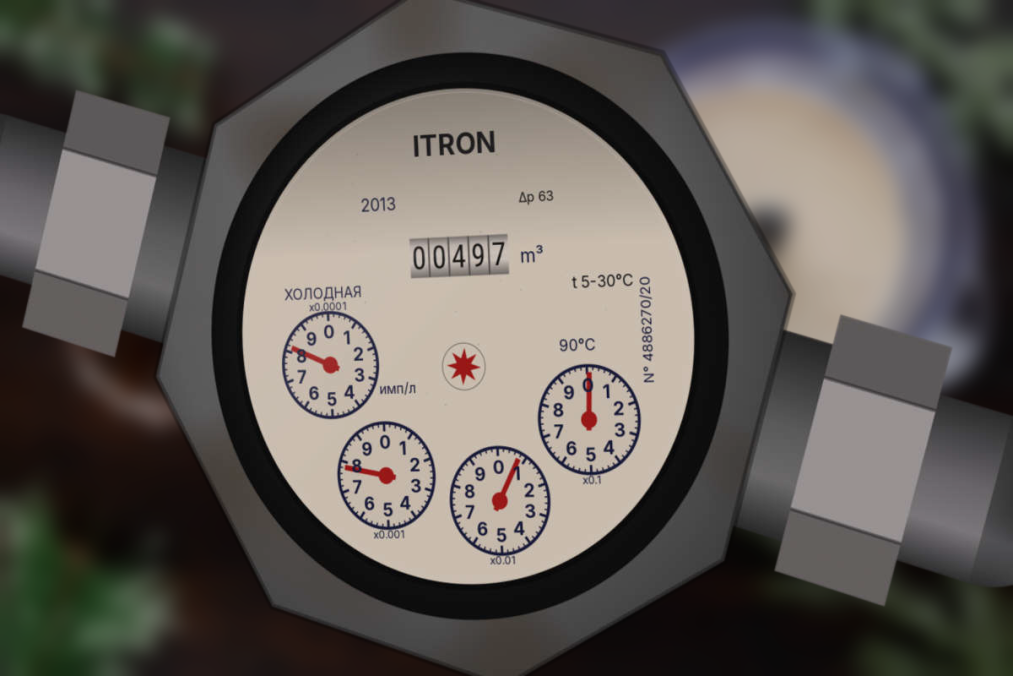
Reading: 497.0078 (m³)
